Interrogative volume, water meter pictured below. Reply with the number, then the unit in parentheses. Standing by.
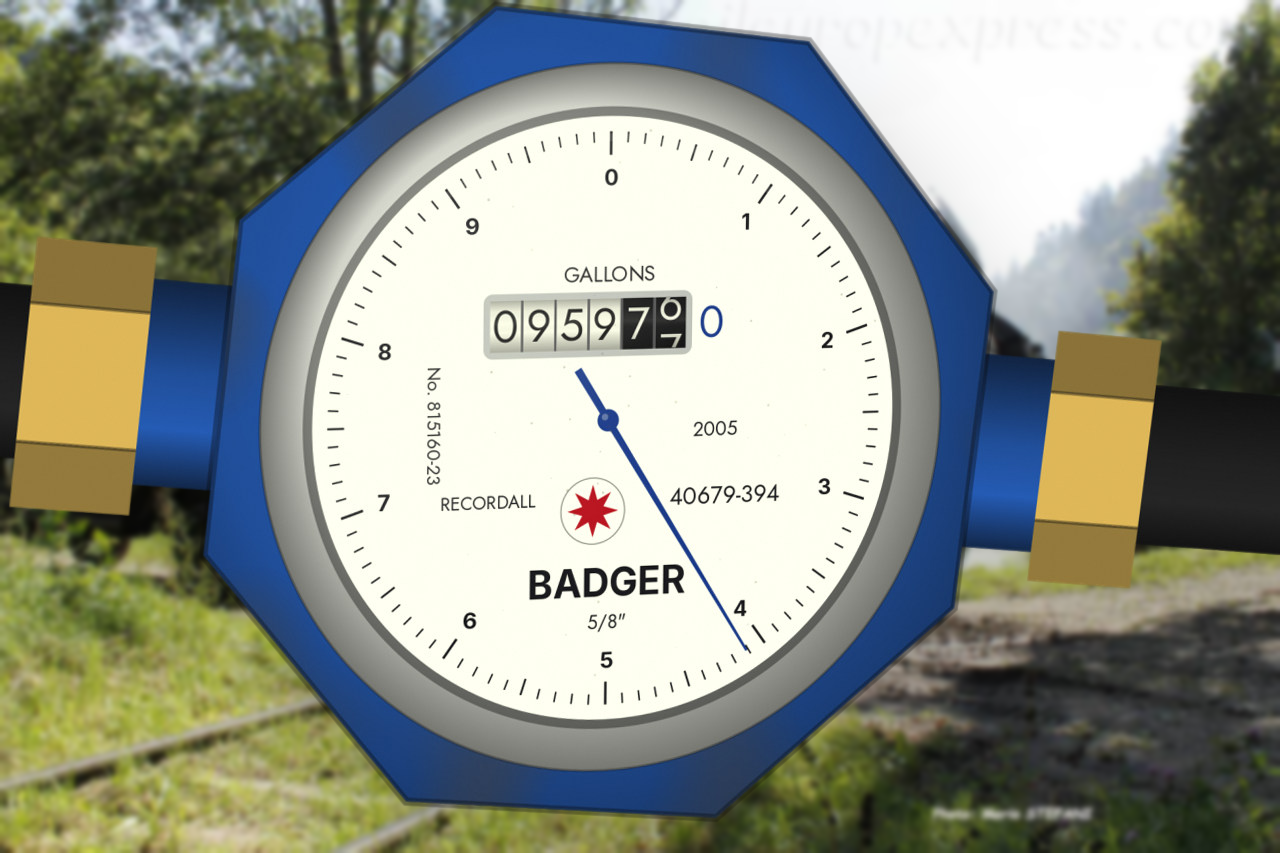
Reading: 959764.1 (gal)
